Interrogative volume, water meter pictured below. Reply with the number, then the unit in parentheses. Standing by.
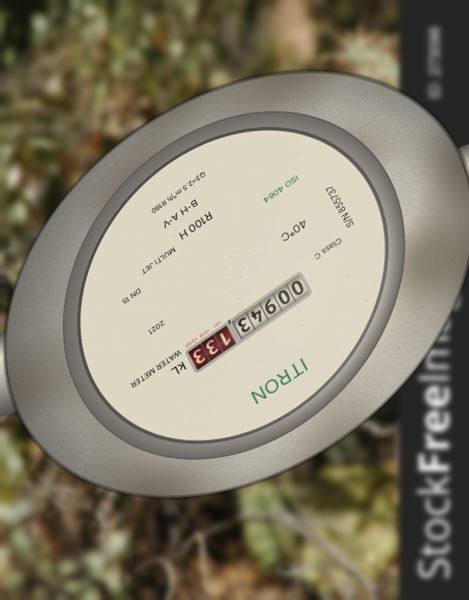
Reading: 943.133 (kL)
